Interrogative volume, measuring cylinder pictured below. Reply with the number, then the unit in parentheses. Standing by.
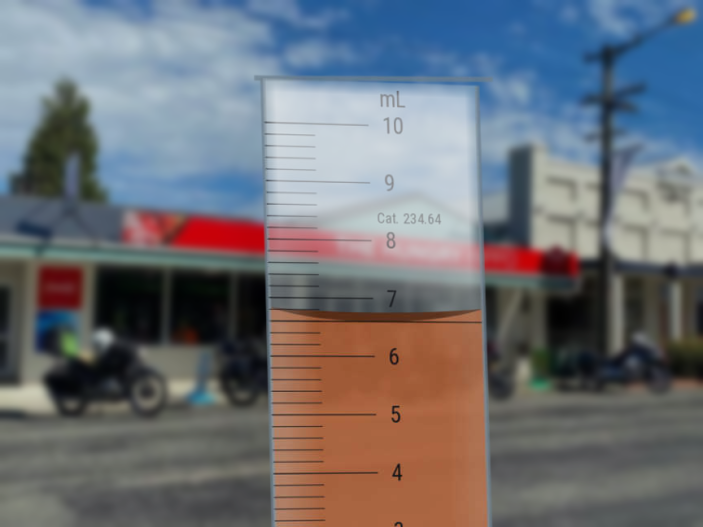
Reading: 6.6 (mL)
